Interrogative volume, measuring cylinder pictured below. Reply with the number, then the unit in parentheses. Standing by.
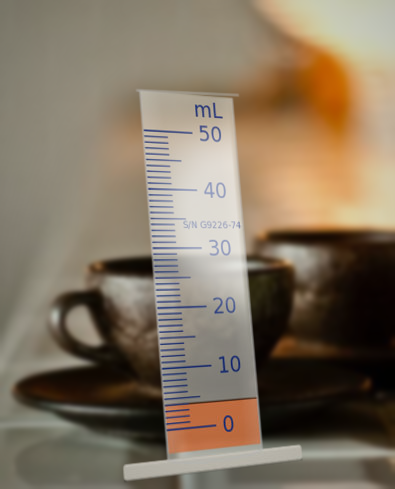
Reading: 4 (mL)
